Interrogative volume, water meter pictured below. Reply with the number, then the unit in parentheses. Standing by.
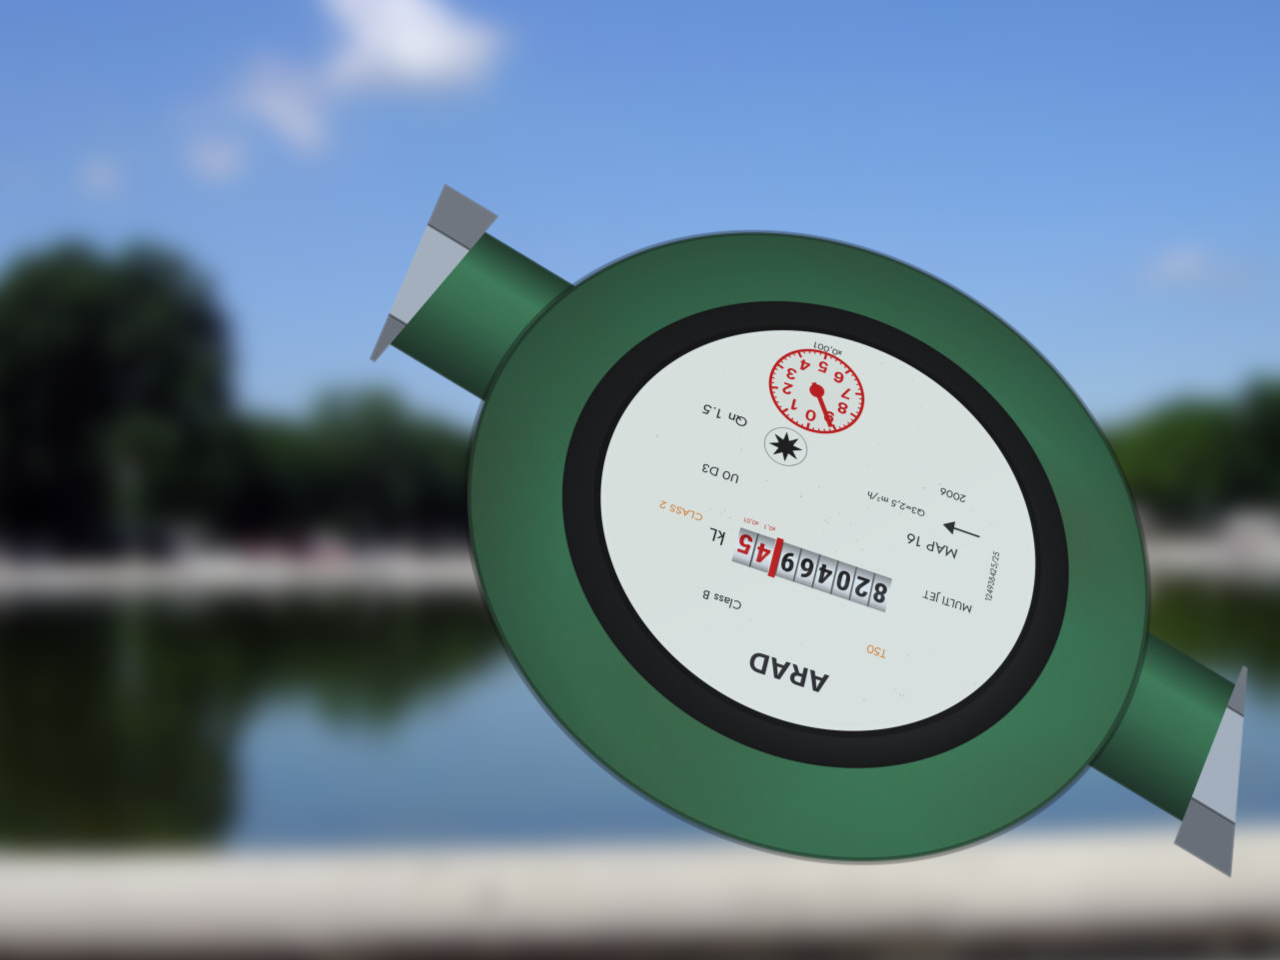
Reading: 820469.449 (kL)
